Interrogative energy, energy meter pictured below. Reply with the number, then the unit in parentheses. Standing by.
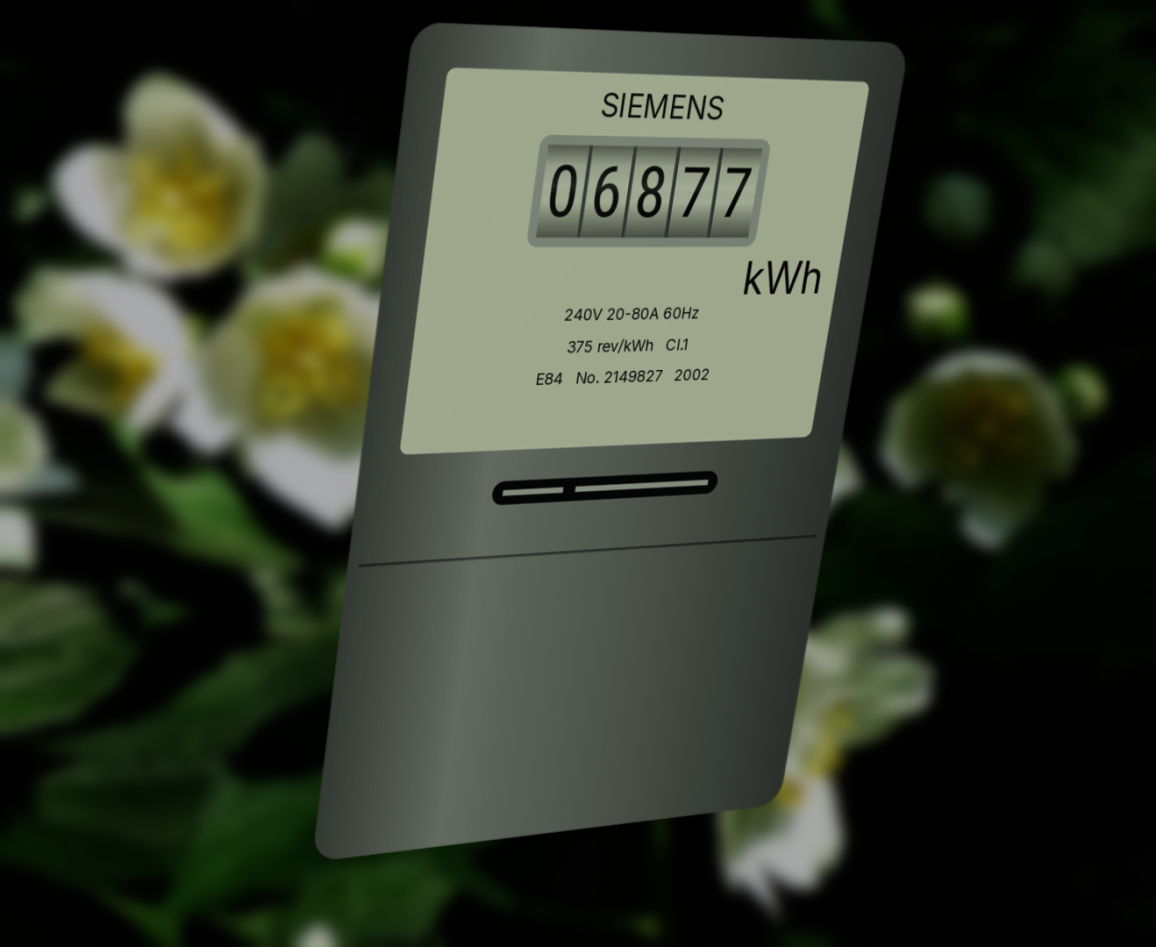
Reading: 6877 (kWh)
